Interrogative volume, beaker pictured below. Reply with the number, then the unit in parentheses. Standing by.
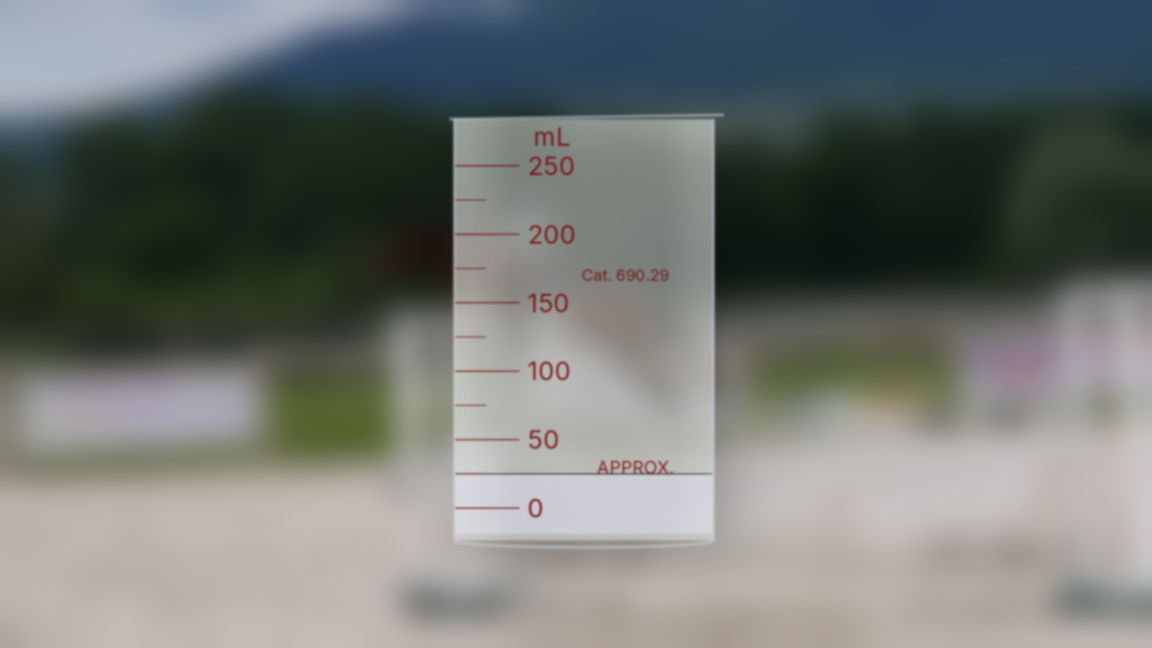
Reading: 25 (mL)
